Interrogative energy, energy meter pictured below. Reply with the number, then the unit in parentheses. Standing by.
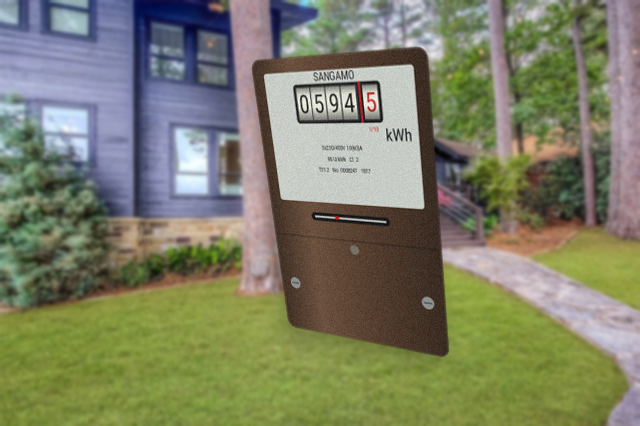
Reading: 594.5 (kWh)
